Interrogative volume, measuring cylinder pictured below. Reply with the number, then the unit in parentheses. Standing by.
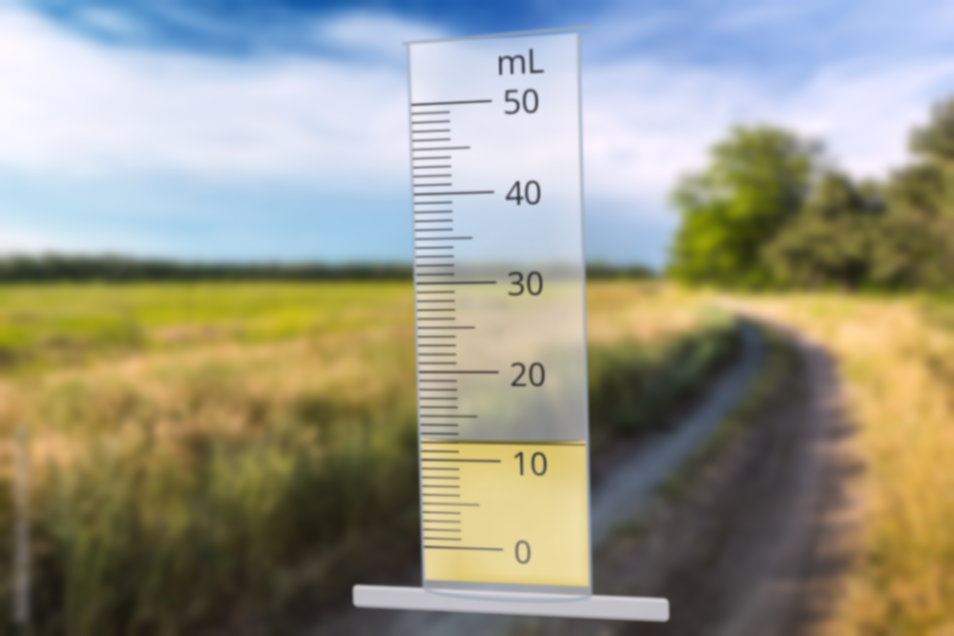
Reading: 12 (mL)
